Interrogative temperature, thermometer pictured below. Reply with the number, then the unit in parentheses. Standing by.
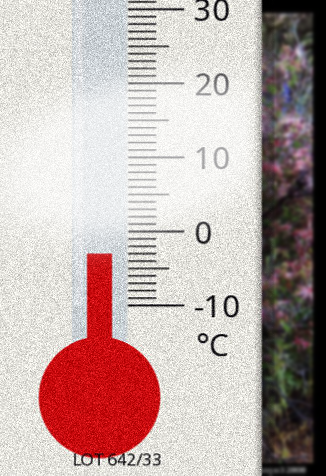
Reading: -3 (°C)
